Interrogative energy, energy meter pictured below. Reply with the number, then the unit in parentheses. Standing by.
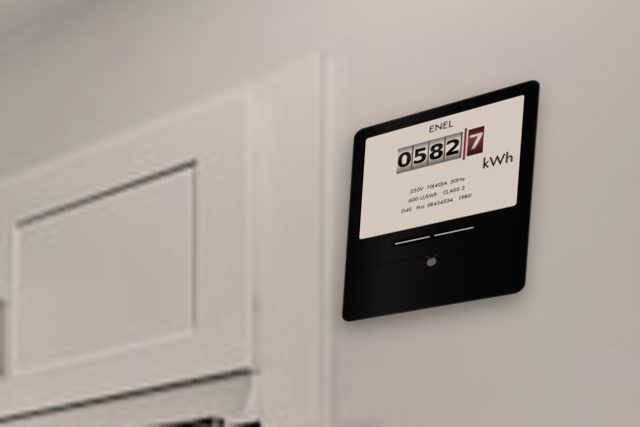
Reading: 582.7 (kWh)
